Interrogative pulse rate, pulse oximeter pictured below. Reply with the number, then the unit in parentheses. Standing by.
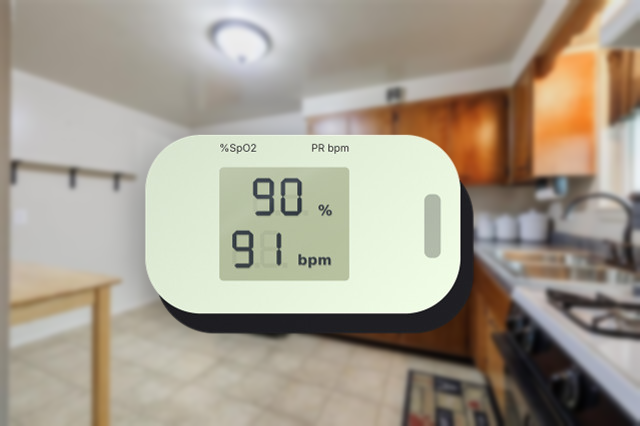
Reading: 91 (bpm)
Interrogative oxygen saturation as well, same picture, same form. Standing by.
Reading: 90 (%)
